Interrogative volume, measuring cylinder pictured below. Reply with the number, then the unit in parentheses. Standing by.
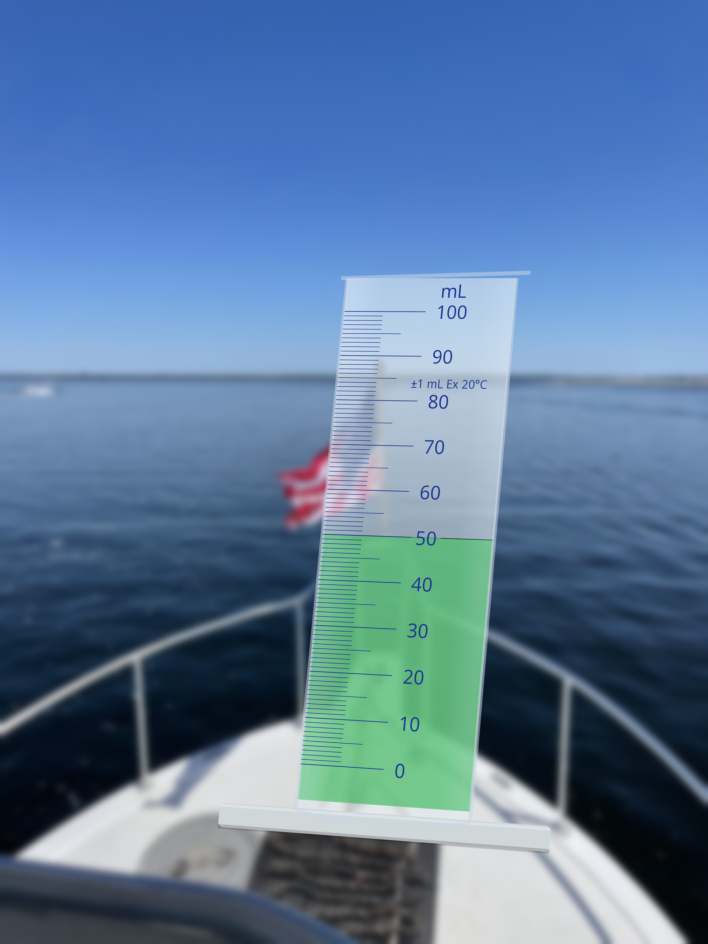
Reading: 50 (mL)
